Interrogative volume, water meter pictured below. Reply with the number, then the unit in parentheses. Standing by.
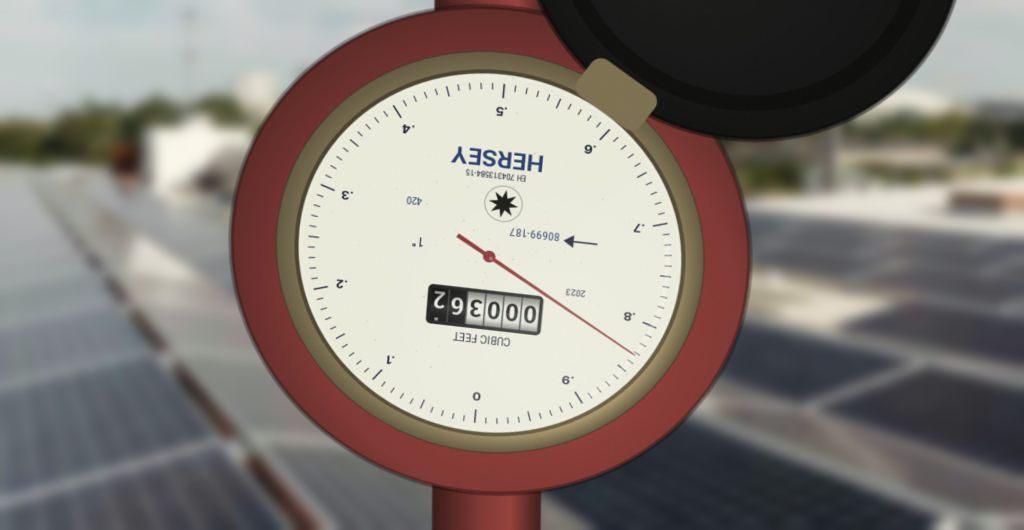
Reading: 361.83 (ft³)
